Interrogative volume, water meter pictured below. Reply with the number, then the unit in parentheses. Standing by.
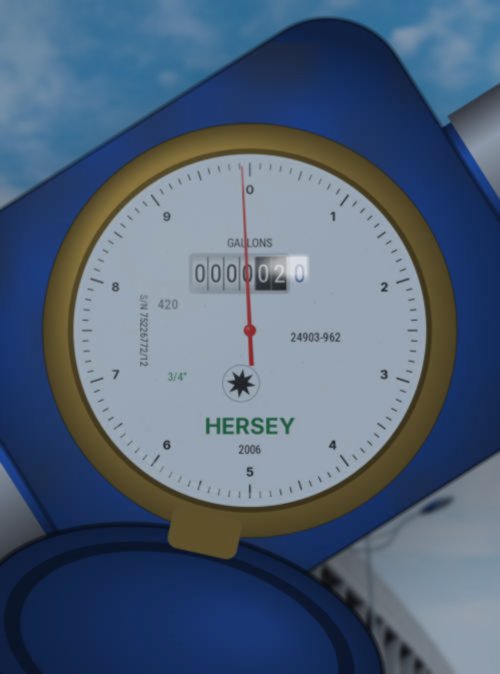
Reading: 19.9 (gal)
